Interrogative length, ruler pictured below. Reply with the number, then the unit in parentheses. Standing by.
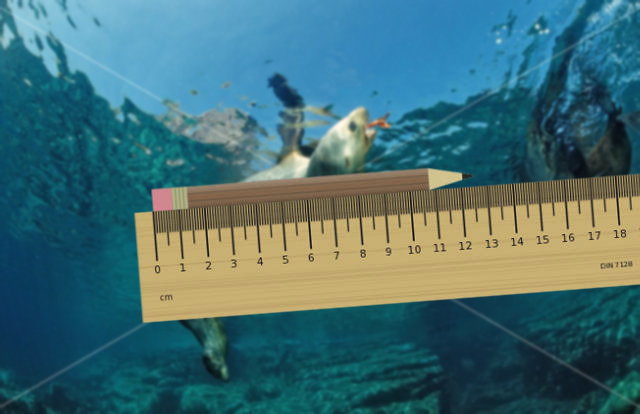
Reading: 12.5 (cm)
